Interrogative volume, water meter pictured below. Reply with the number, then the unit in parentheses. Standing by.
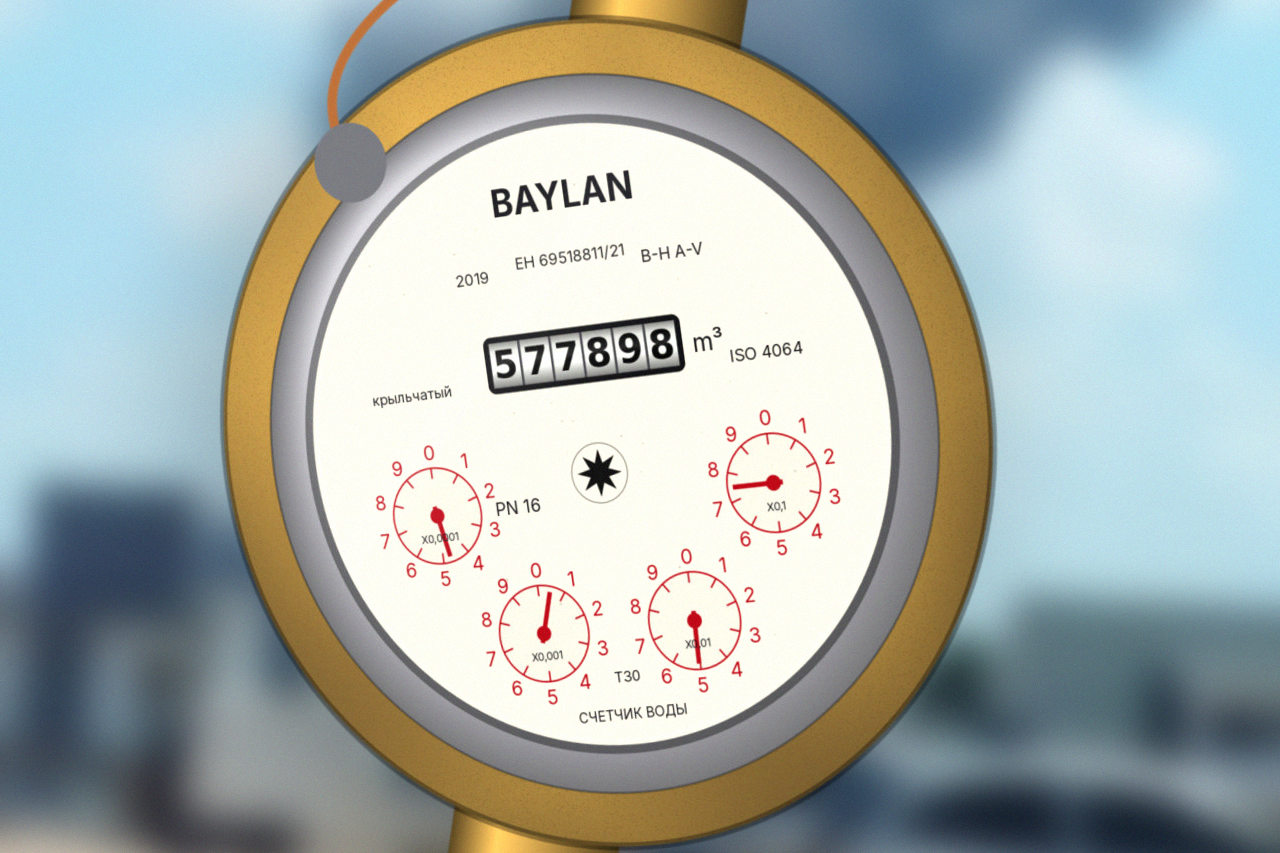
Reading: 577898.7504 (m³)
